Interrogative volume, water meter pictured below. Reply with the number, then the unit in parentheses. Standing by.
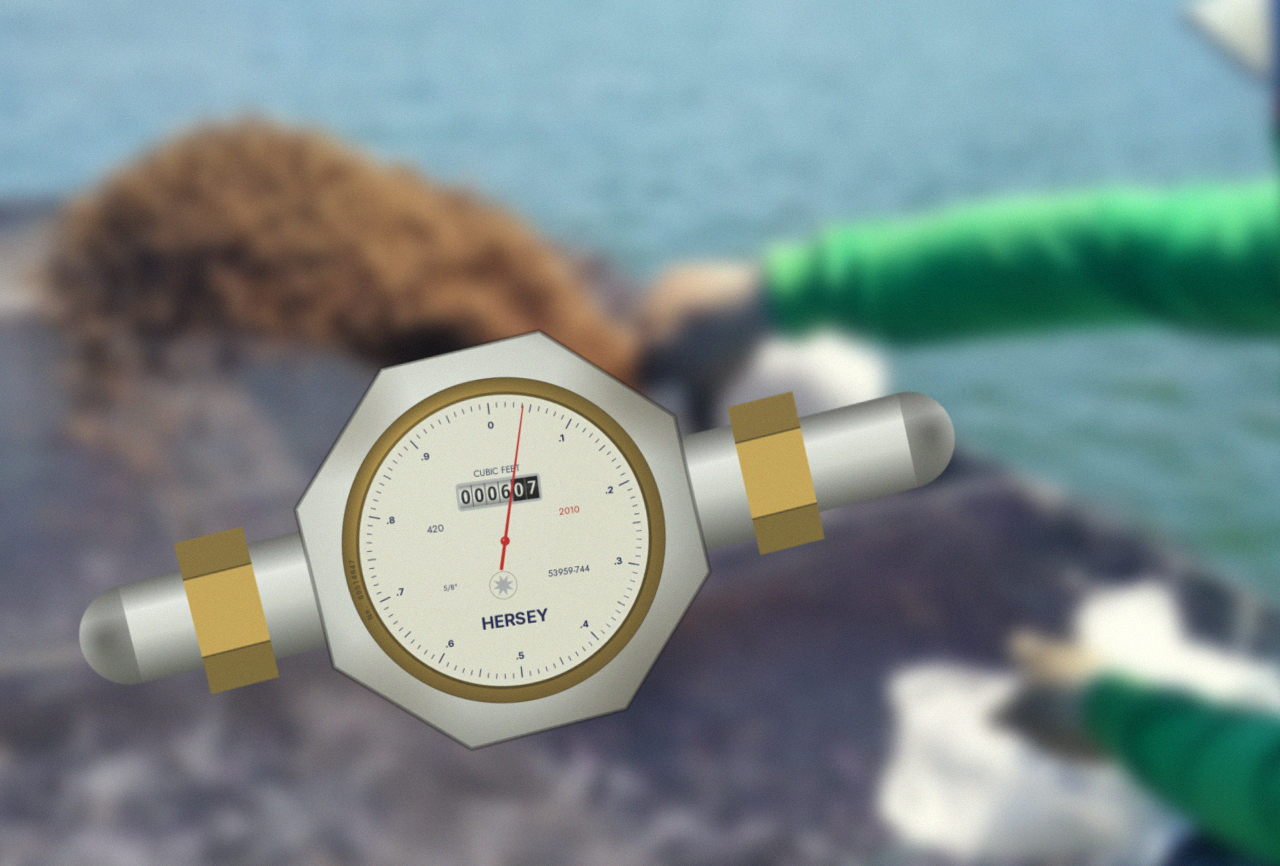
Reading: 607.04 (ft³)
